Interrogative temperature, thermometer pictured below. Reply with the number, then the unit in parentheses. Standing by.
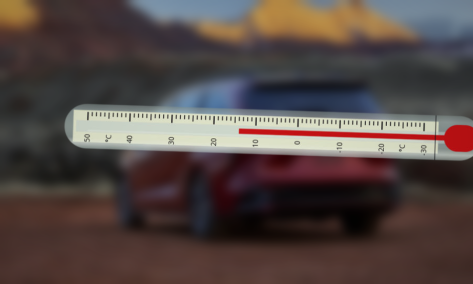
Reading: 14 (°C)
